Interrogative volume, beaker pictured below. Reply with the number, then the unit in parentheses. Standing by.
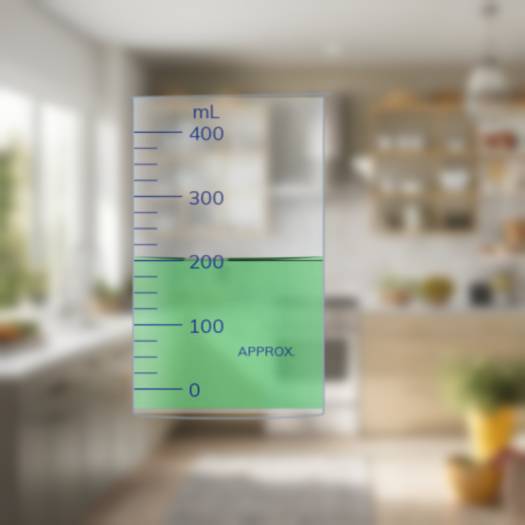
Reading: 200 (mL)
